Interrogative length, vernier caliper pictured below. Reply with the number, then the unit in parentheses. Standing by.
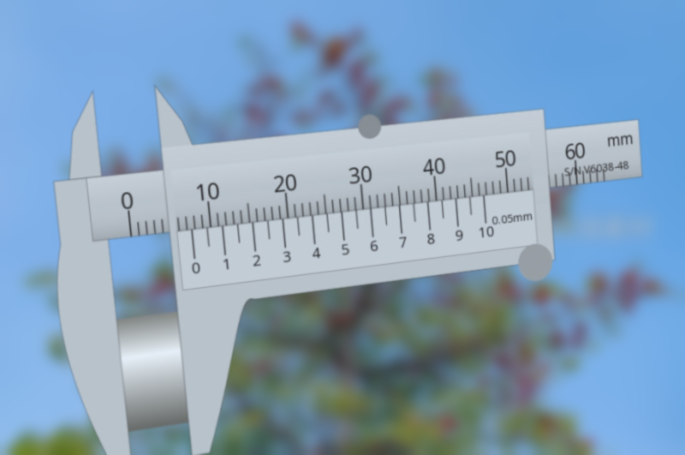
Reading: 7.6 (mm)
